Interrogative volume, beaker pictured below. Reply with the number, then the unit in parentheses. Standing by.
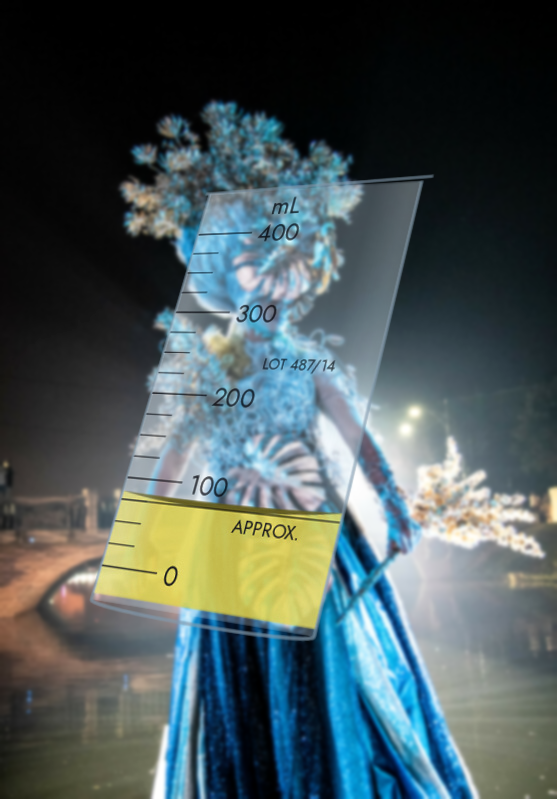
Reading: 75 (mL)
